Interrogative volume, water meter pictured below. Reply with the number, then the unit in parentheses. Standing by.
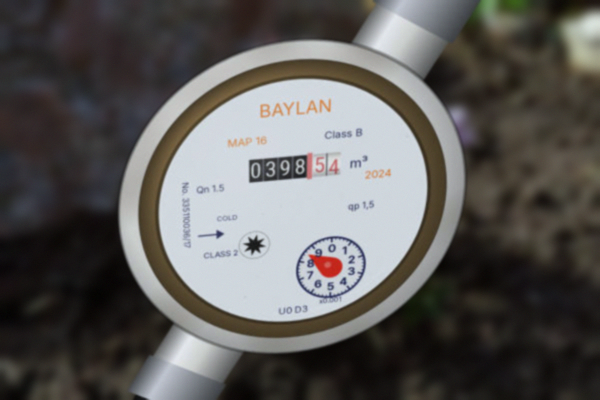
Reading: 398.538 (m³)
